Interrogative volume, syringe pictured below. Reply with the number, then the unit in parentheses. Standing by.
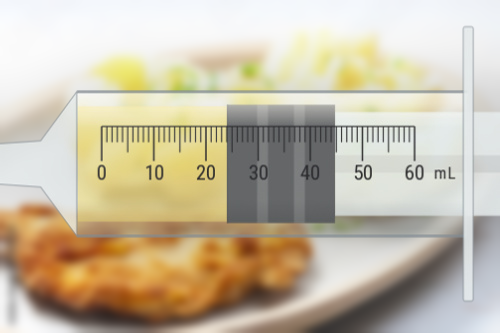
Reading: 24 (mL)
